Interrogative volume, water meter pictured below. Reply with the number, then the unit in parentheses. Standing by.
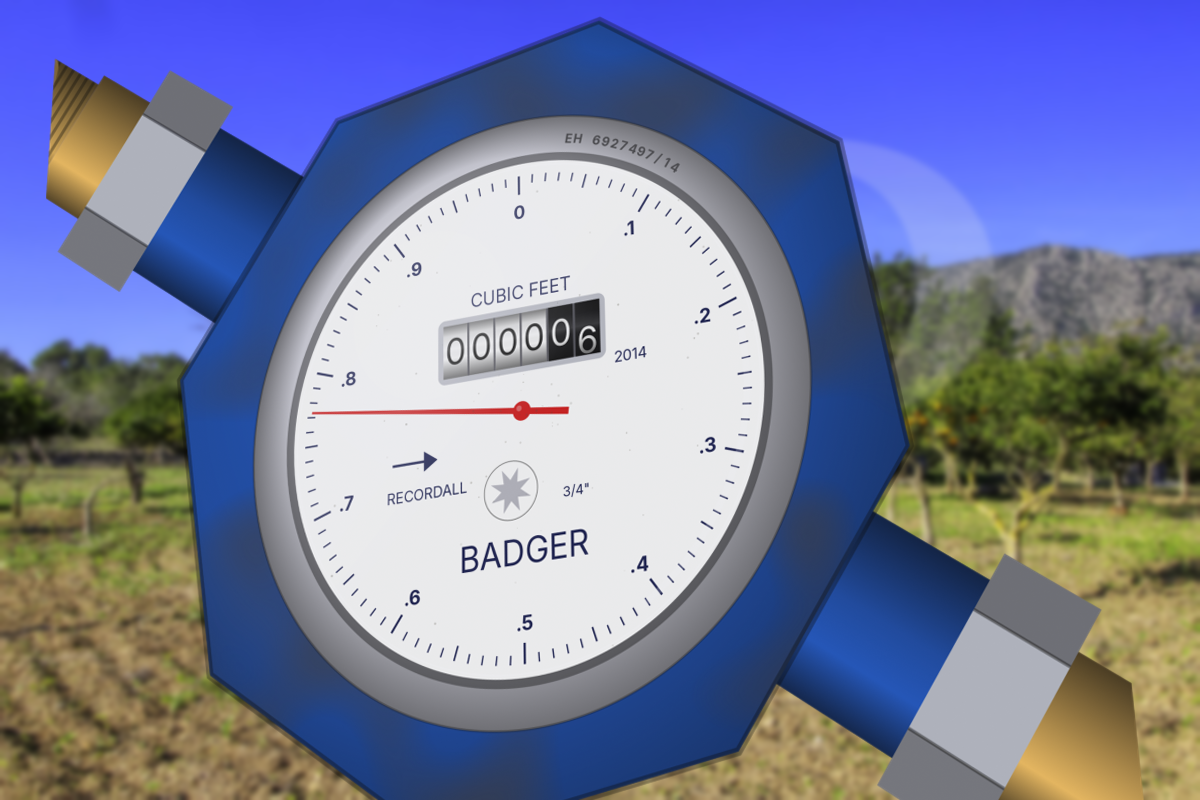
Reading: 5.77 (ft³)
